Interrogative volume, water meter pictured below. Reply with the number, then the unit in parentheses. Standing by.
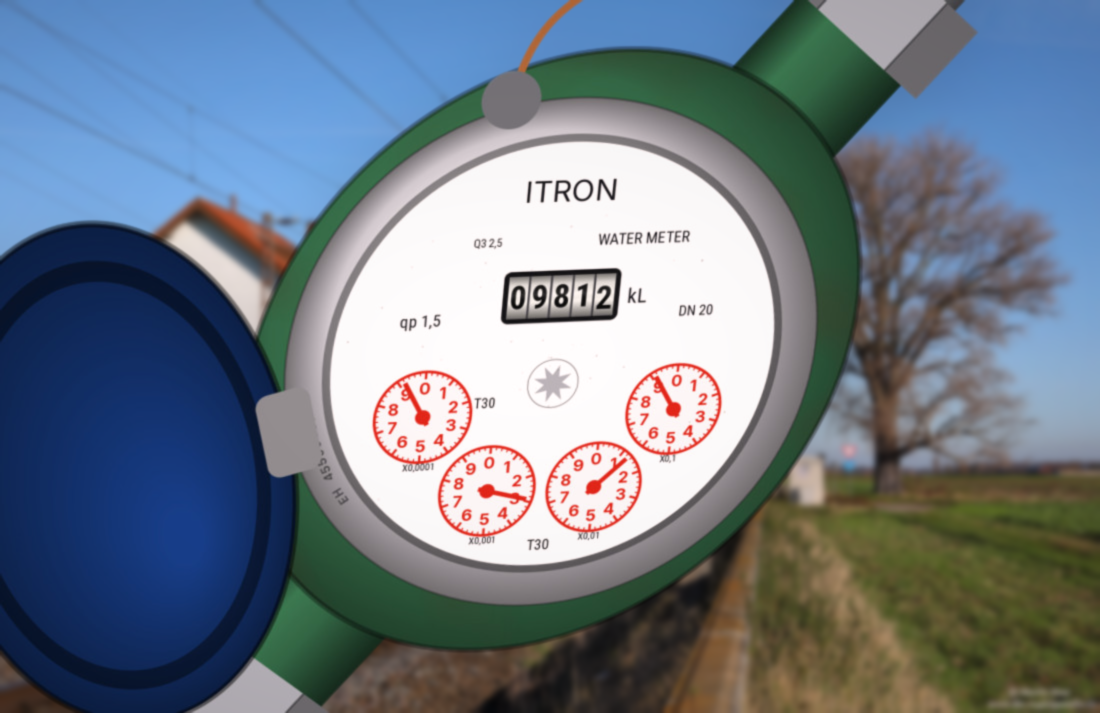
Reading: 9811.9129 (kL)
